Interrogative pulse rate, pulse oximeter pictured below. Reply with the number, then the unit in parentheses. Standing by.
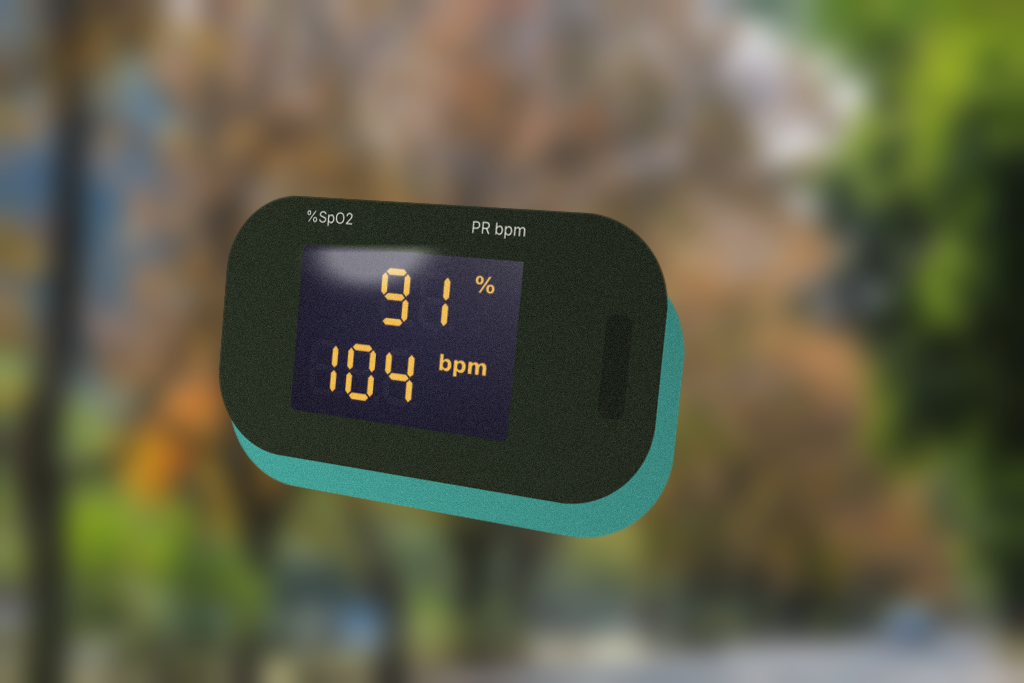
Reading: 104 (bpm)
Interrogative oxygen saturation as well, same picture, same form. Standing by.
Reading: 91 (%)
